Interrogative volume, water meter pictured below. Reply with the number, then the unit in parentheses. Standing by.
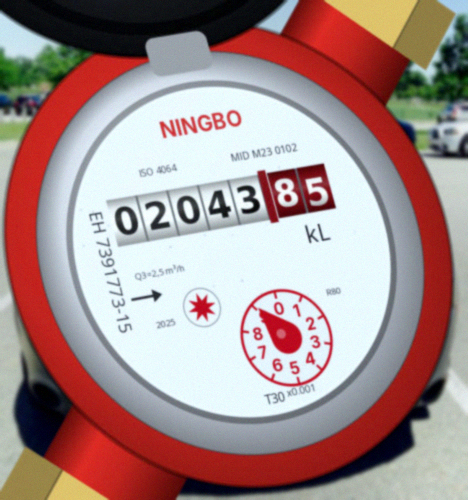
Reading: 2043.849 (kL)
